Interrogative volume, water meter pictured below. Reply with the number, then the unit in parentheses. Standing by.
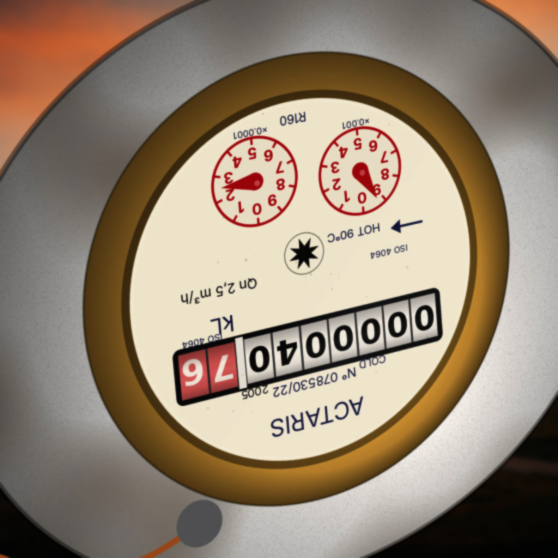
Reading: 40.7592 (kL)
